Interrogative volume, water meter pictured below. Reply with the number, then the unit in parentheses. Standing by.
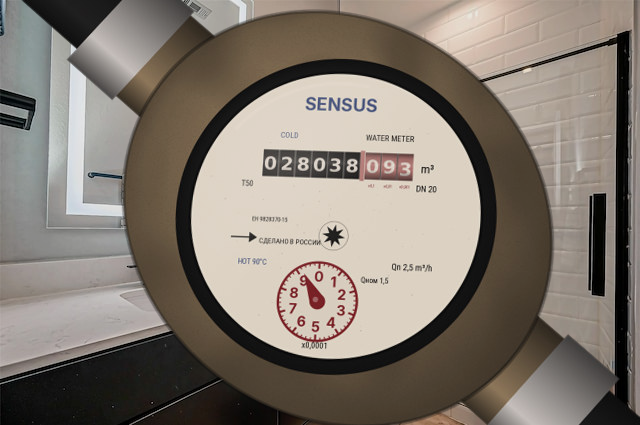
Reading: 28038.0929 (m³)
